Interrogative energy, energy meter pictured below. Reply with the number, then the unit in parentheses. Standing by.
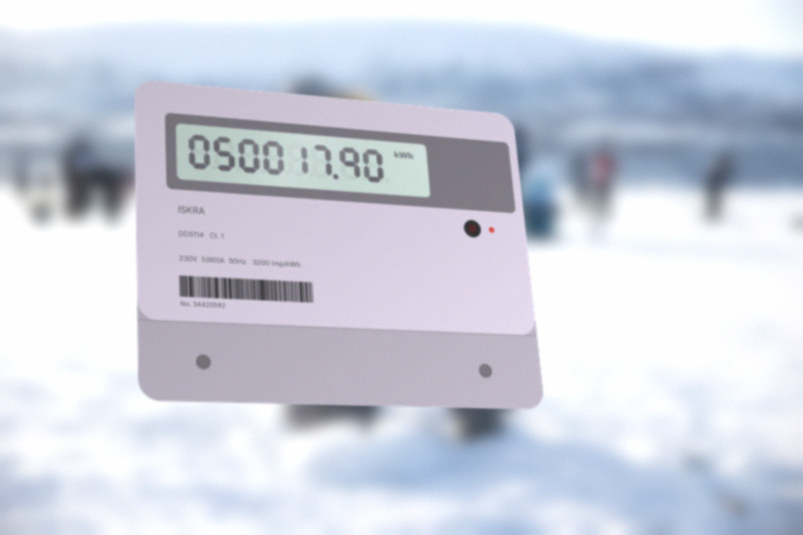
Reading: 50017.90 (kWh)
